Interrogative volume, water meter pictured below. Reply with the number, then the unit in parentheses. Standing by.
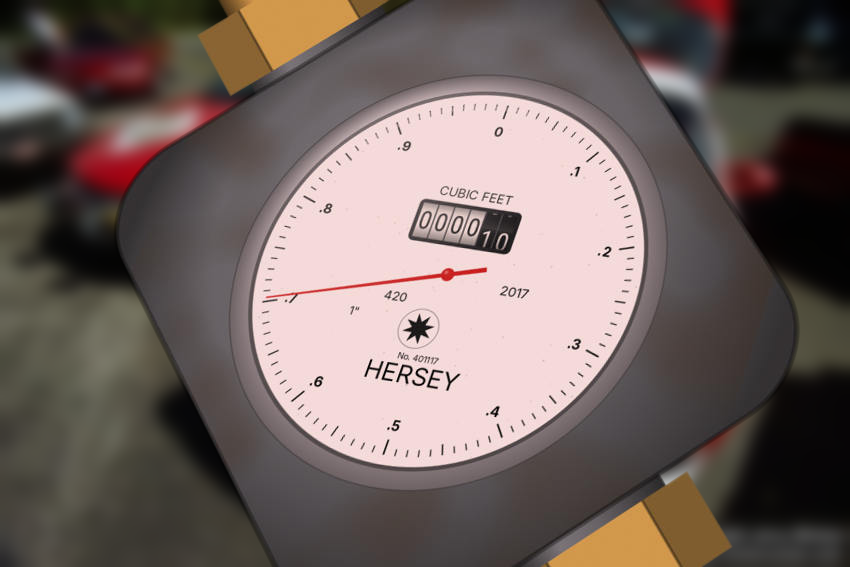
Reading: 9.70 (ft³)
